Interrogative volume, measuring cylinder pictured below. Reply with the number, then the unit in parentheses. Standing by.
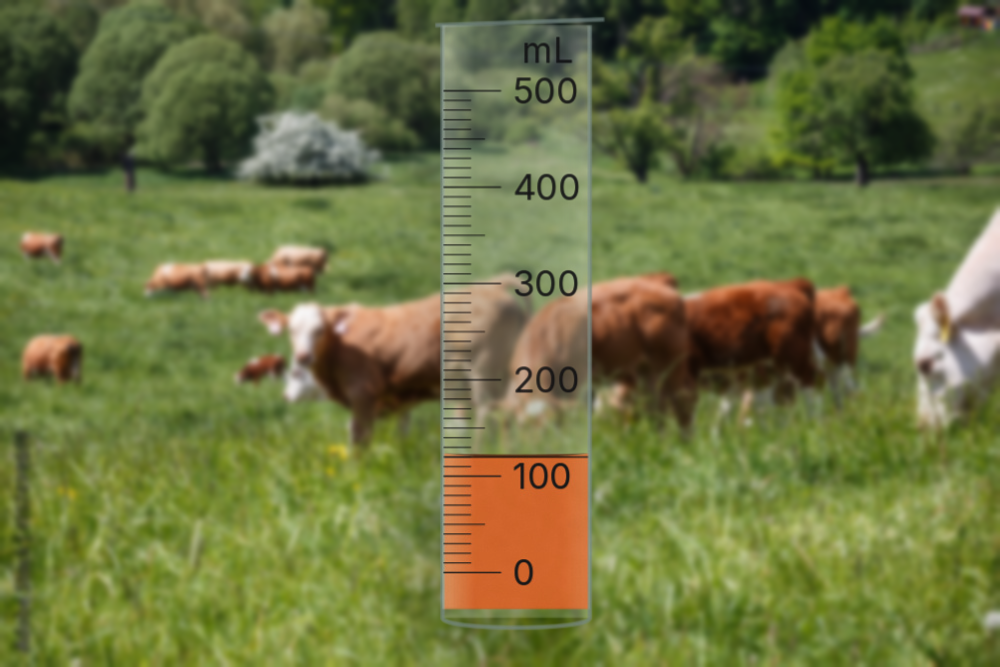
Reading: 120 (mL)
